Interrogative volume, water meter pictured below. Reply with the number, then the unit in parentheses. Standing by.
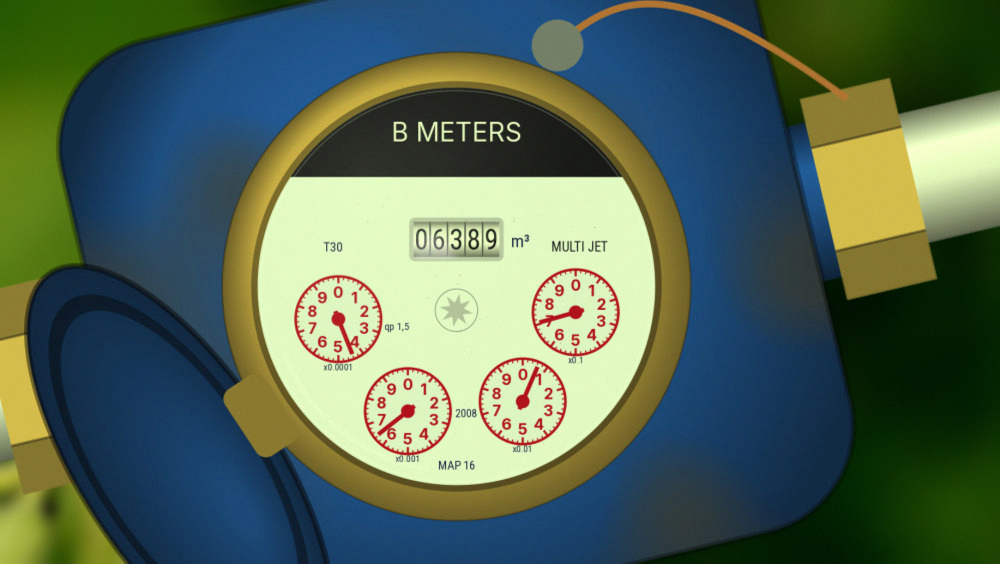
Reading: 6389.7064 (m³)
